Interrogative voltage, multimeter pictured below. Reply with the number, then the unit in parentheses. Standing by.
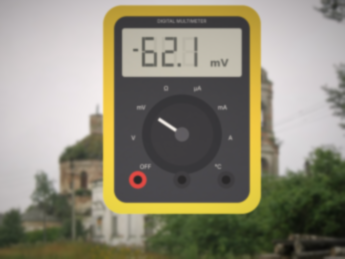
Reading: -62.1 (mV)
